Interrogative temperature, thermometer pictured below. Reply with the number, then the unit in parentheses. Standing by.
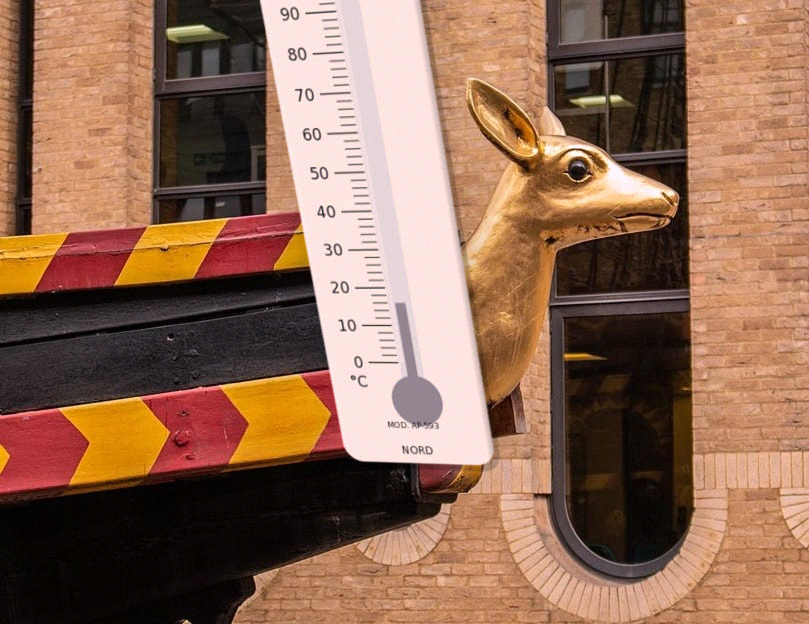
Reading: 16 (°C)
